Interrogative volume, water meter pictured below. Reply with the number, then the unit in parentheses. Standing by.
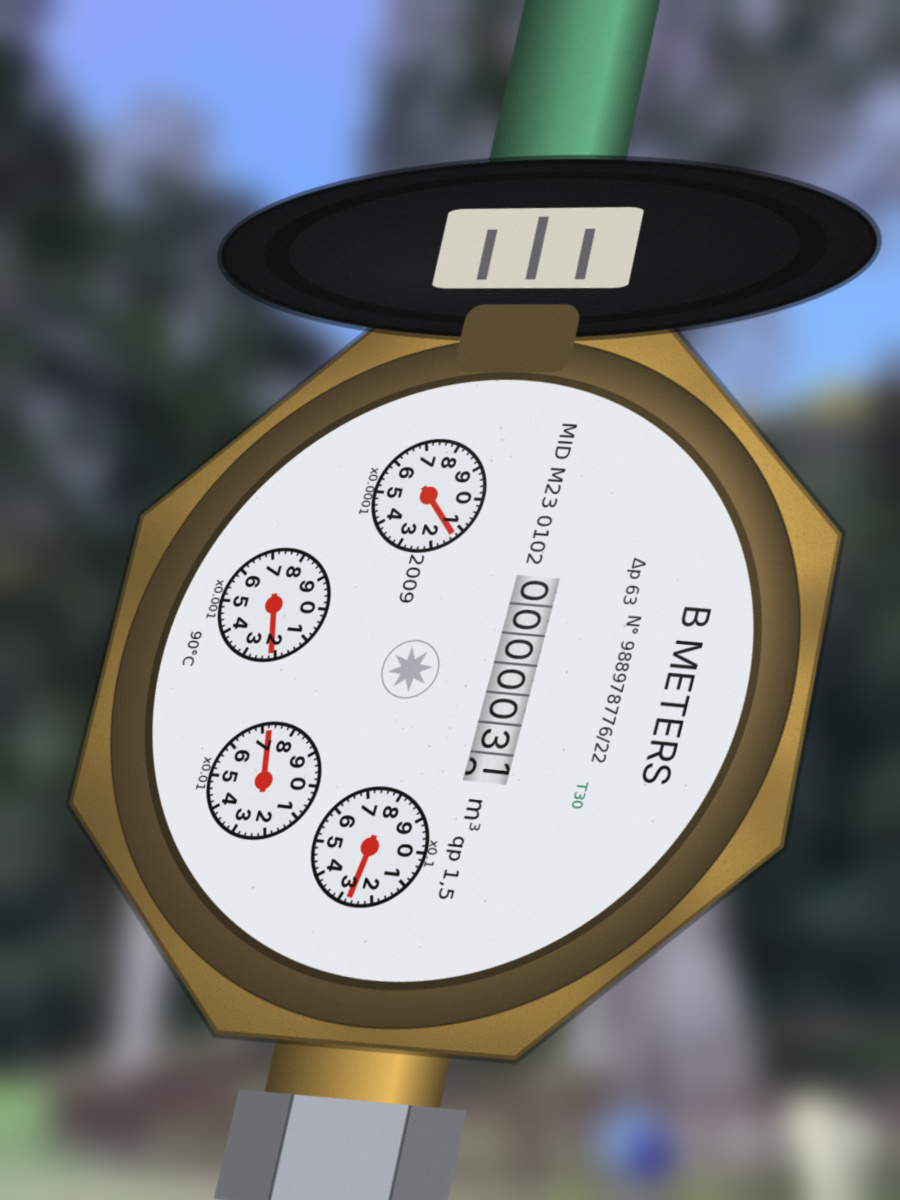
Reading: 31.2721 (m³)
